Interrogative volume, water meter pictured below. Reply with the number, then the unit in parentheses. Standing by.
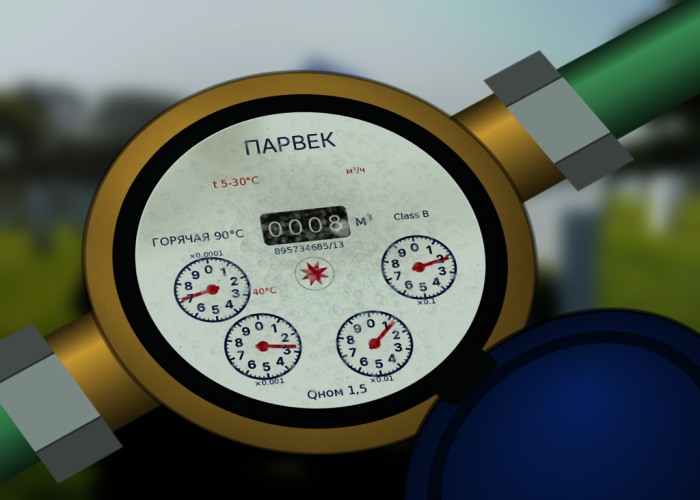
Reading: 8.2127 (m³)
